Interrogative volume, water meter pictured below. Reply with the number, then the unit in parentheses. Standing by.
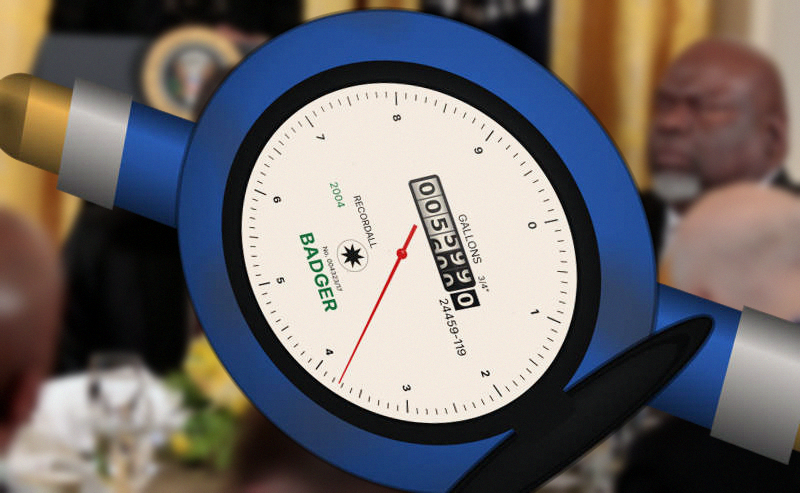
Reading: 55993.7 (gal)
